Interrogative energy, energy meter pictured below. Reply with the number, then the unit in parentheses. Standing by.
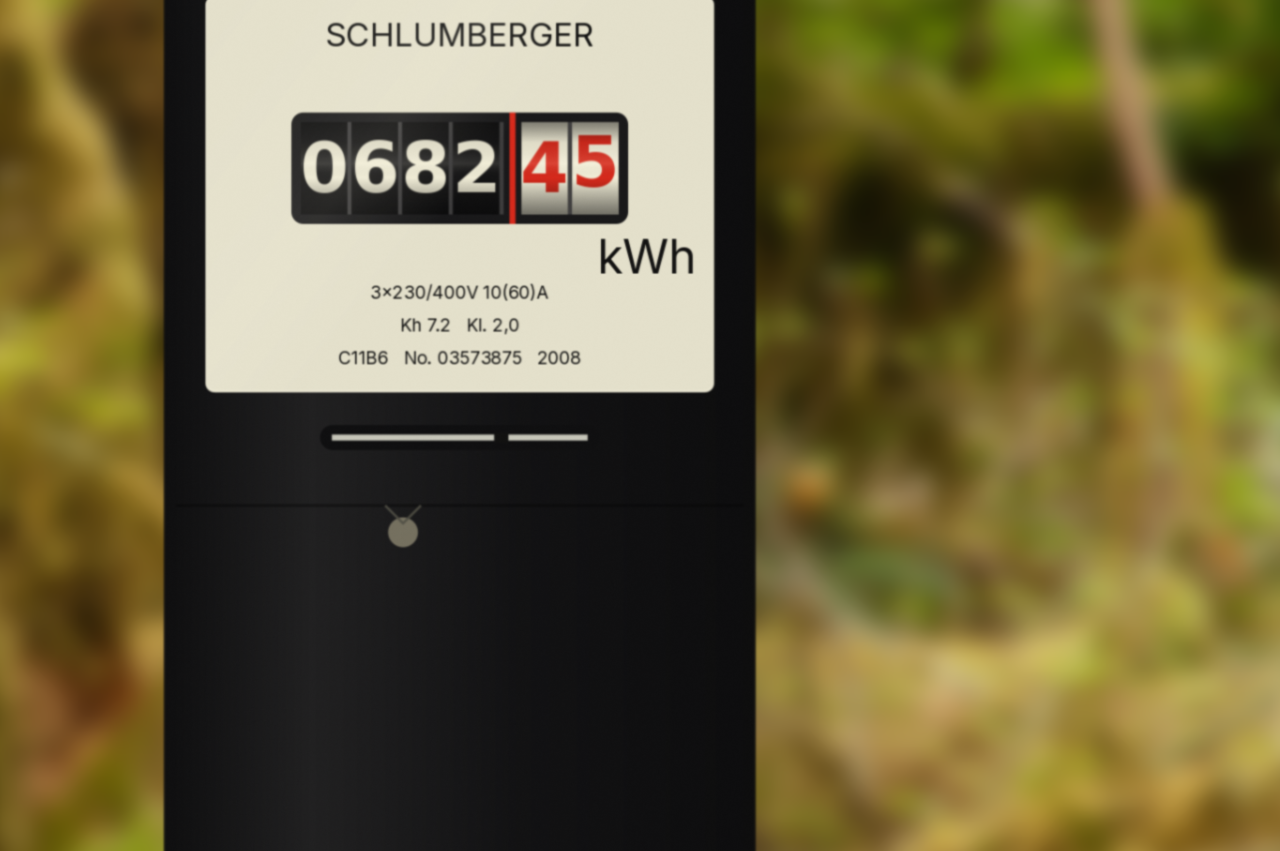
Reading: 682.45 (kWh)
